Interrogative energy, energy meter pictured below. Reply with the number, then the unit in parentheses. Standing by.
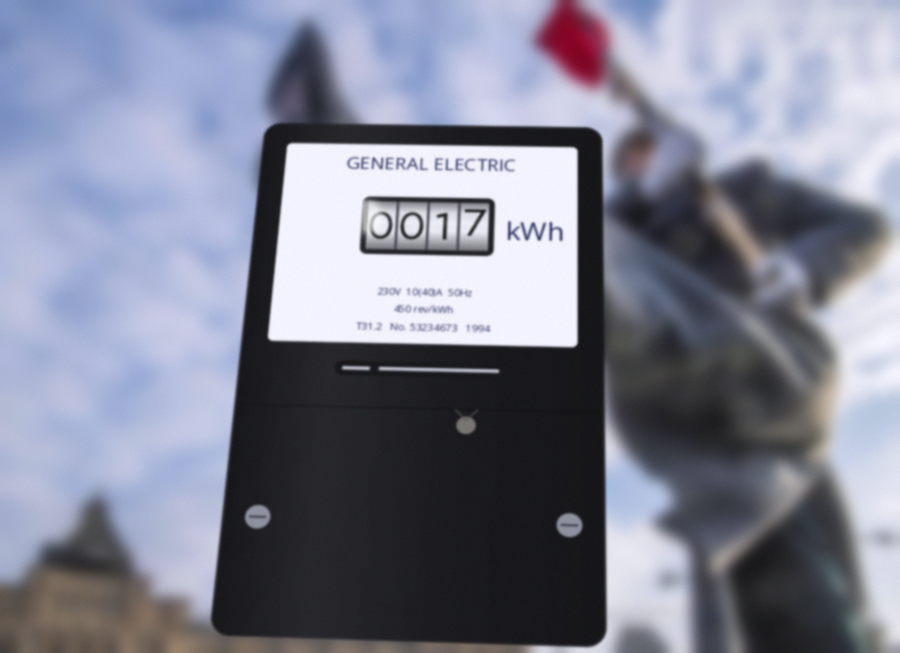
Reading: 17 (kWh)
